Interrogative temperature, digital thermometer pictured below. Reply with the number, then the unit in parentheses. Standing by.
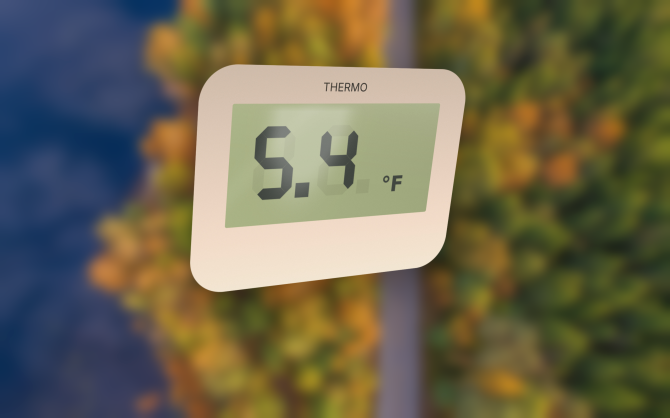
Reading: 5.4 (°F)
